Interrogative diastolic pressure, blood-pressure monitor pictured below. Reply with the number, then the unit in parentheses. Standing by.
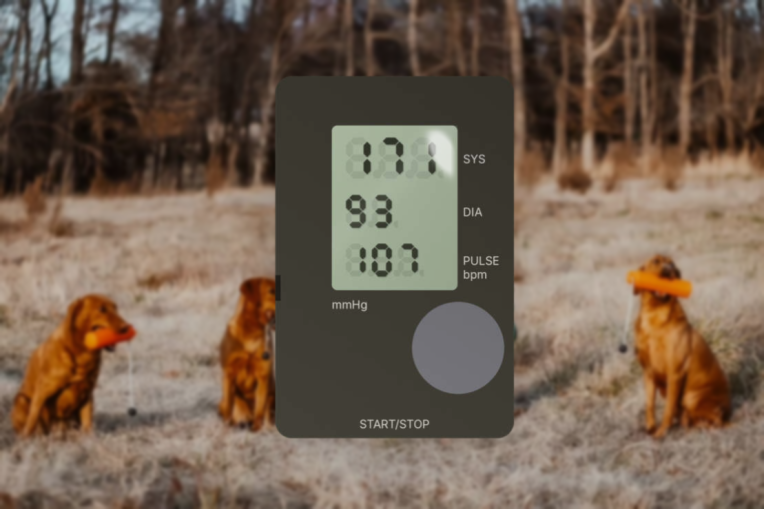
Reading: 93 (mmHg)
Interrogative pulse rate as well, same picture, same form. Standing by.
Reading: 107 (bpm)
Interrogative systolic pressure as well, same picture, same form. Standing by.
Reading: 171 (mmHg)
